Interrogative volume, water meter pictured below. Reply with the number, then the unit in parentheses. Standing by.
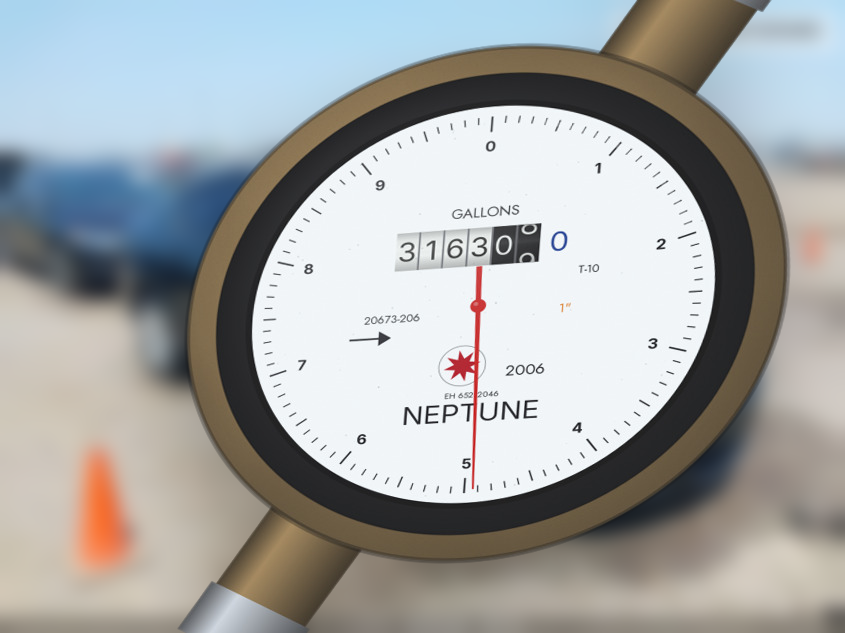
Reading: 3163084.9 (gal)
